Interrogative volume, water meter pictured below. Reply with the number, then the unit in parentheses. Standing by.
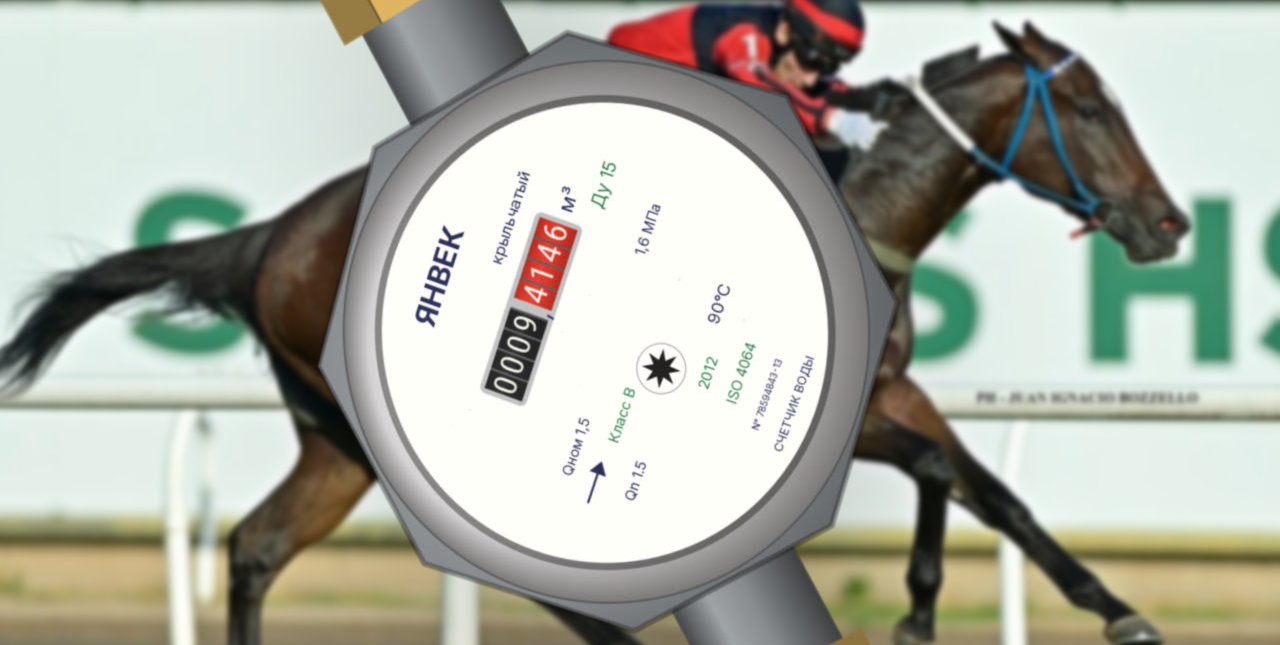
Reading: 9.4146 (m³)
